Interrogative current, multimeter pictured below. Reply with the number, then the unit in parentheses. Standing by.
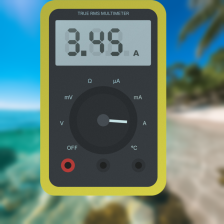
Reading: 3.45 (A)
